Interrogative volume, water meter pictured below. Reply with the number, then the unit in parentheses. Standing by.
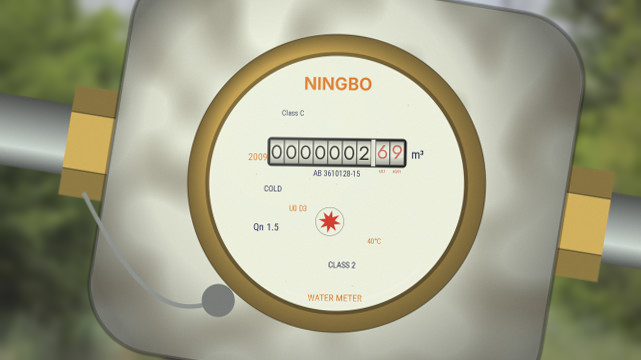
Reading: 2.69 (m³)
